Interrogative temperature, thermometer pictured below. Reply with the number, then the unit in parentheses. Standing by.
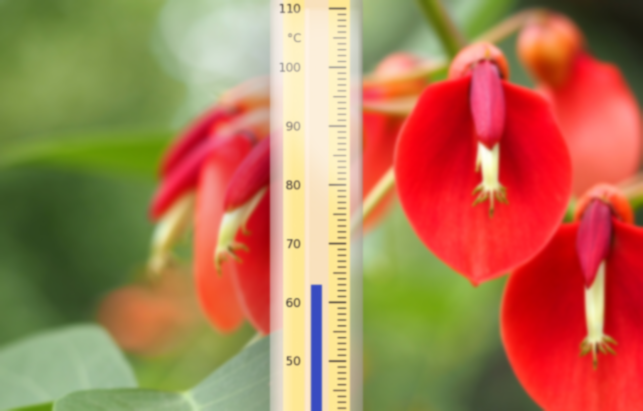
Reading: 63 (°C)
